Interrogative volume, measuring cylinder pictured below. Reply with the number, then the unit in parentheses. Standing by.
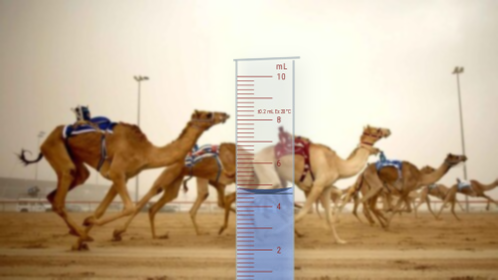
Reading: 4.6 (mL)
